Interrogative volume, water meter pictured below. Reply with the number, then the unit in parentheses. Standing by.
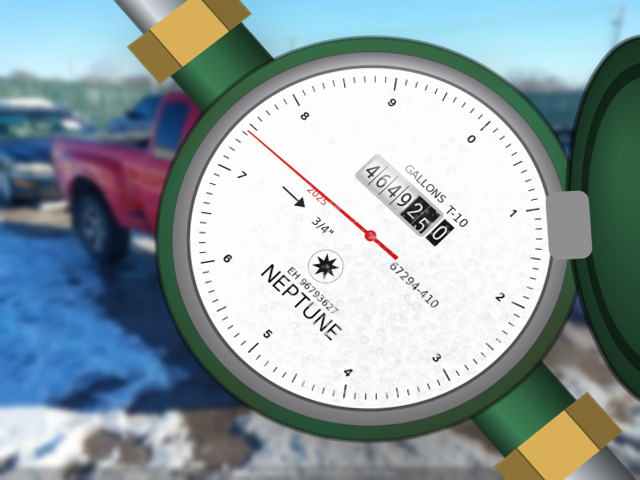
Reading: 4649247.4 (gal)
